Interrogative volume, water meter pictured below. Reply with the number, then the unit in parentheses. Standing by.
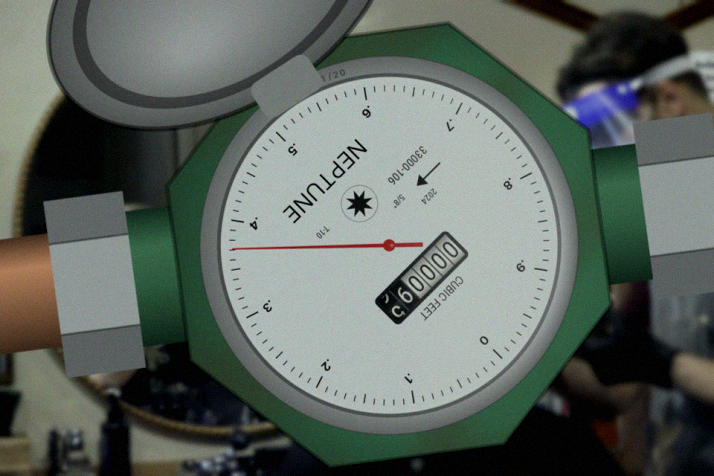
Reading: 95.37 (ft³)
